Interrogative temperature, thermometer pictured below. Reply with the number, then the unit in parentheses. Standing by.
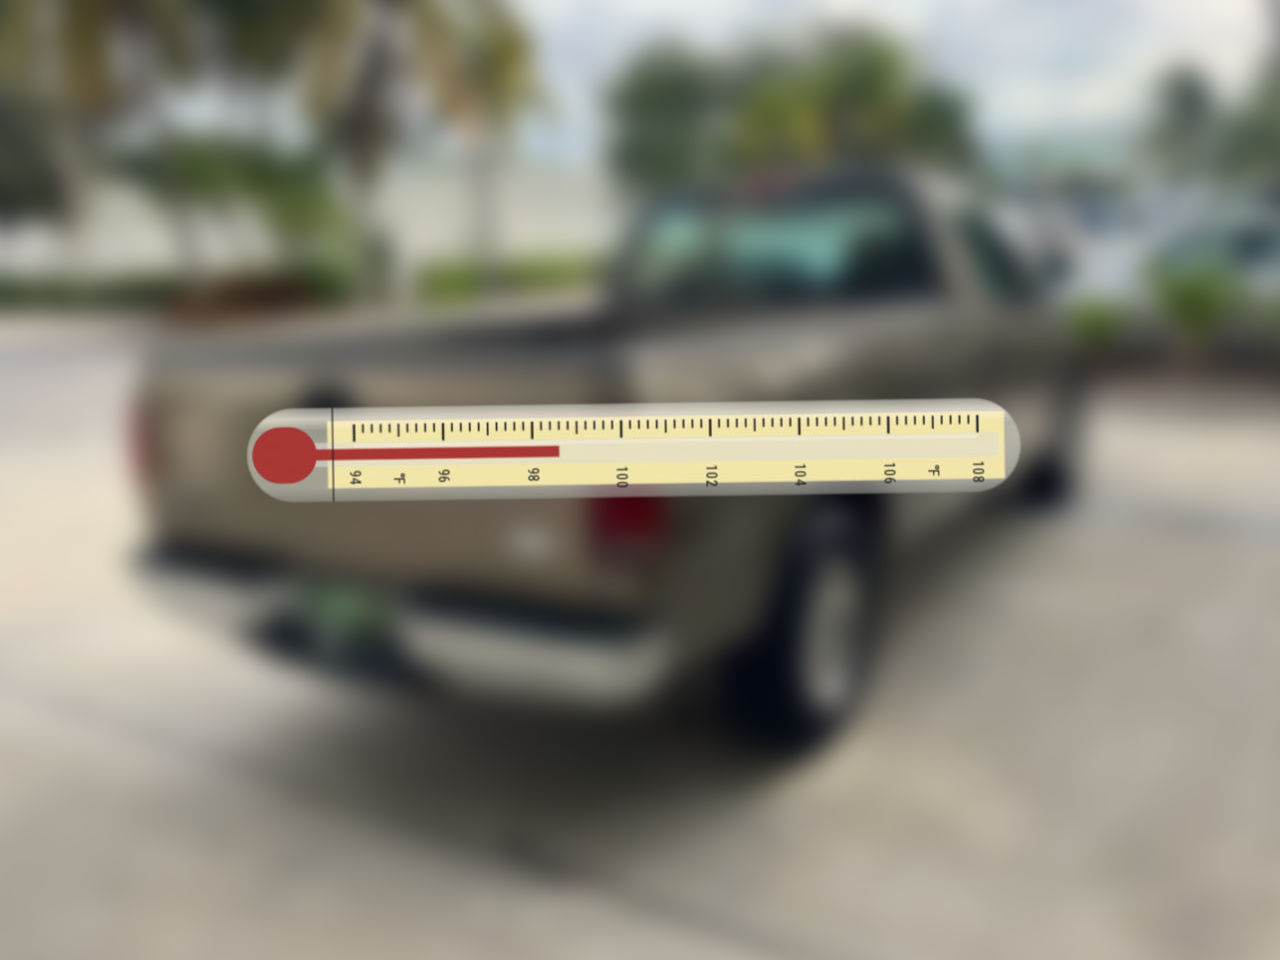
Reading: 98.6 (°F)
